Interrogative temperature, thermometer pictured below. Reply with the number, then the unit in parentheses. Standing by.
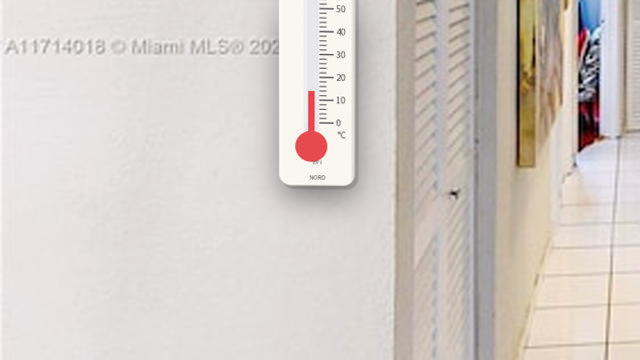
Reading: 14 (°C)
